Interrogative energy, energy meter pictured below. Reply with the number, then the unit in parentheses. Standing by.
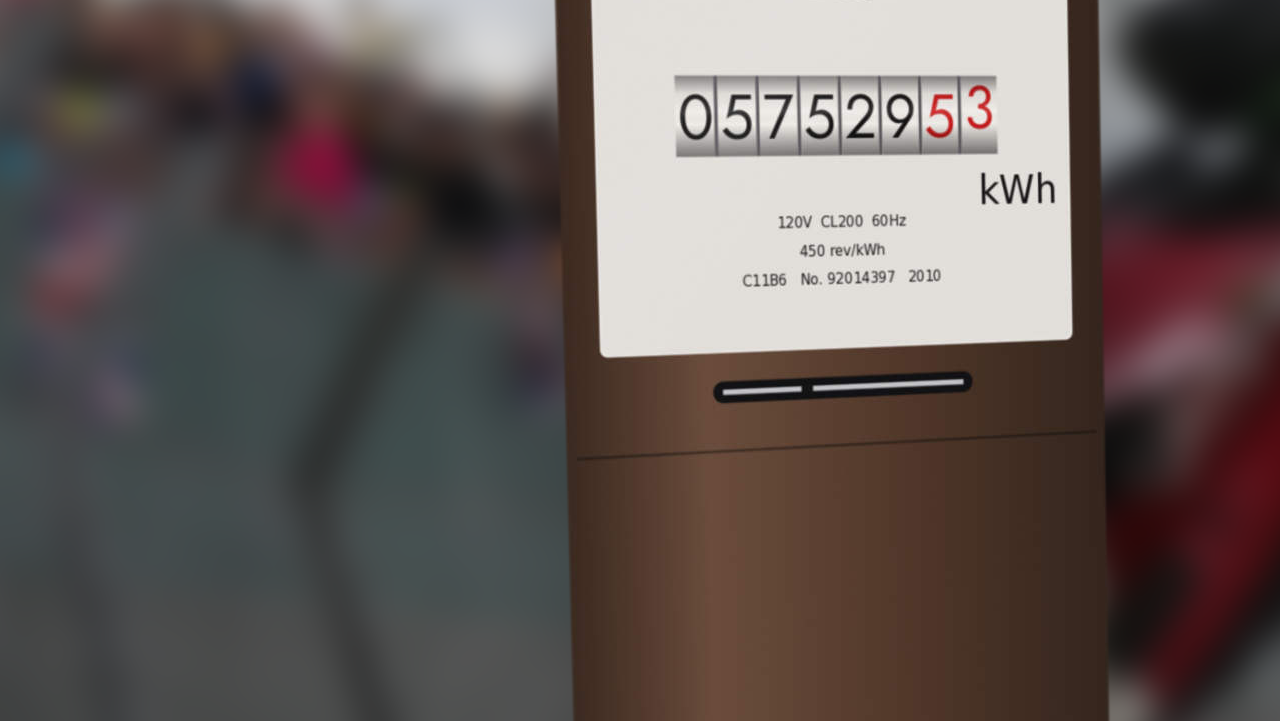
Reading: 57529.53 (kWh)
